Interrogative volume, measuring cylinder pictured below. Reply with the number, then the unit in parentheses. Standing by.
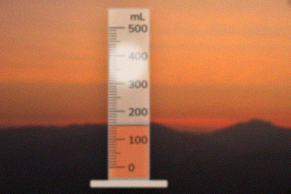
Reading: 150 (mL)
